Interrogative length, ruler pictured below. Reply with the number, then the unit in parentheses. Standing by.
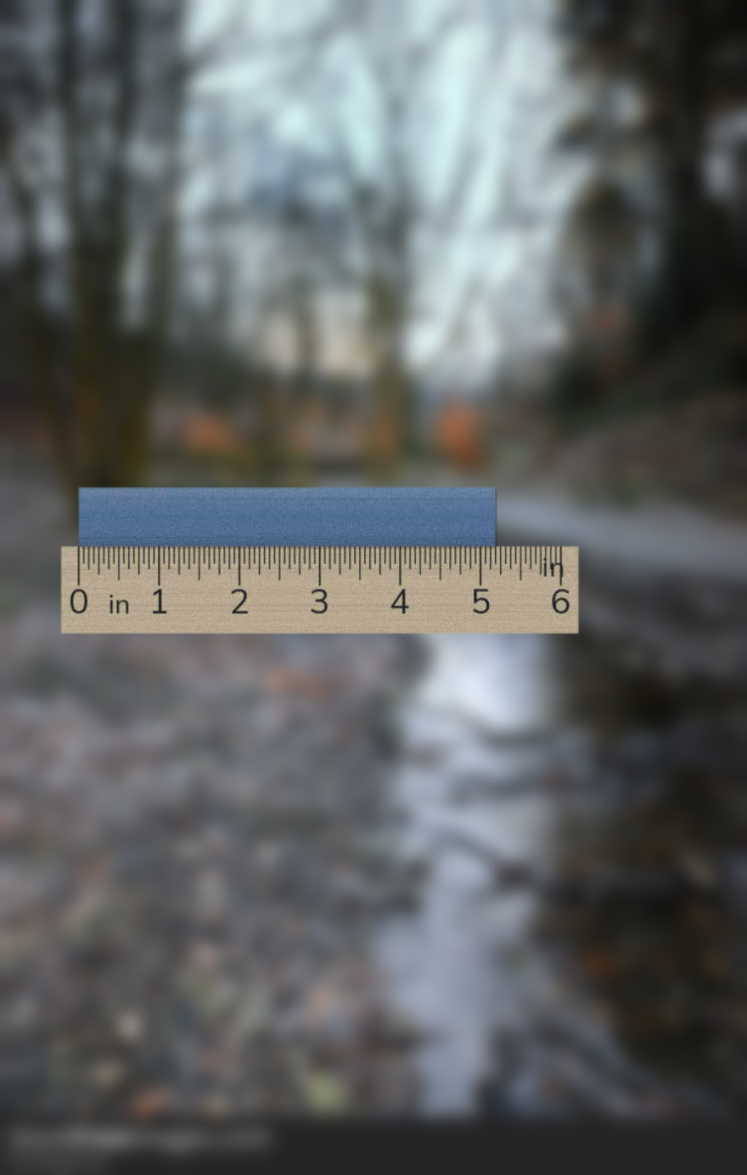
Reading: 5.1875 (in)
